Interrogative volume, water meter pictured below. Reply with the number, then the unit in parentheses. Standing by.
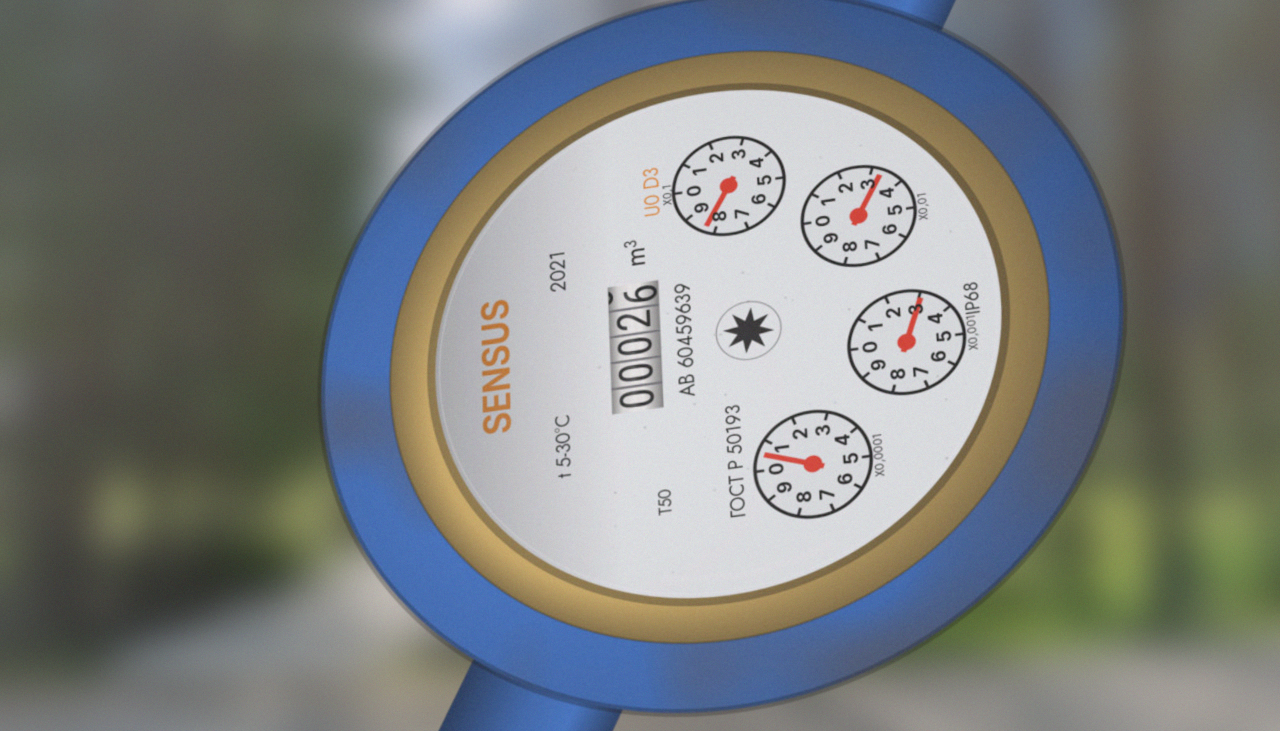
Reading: 25.8330 (m³)
